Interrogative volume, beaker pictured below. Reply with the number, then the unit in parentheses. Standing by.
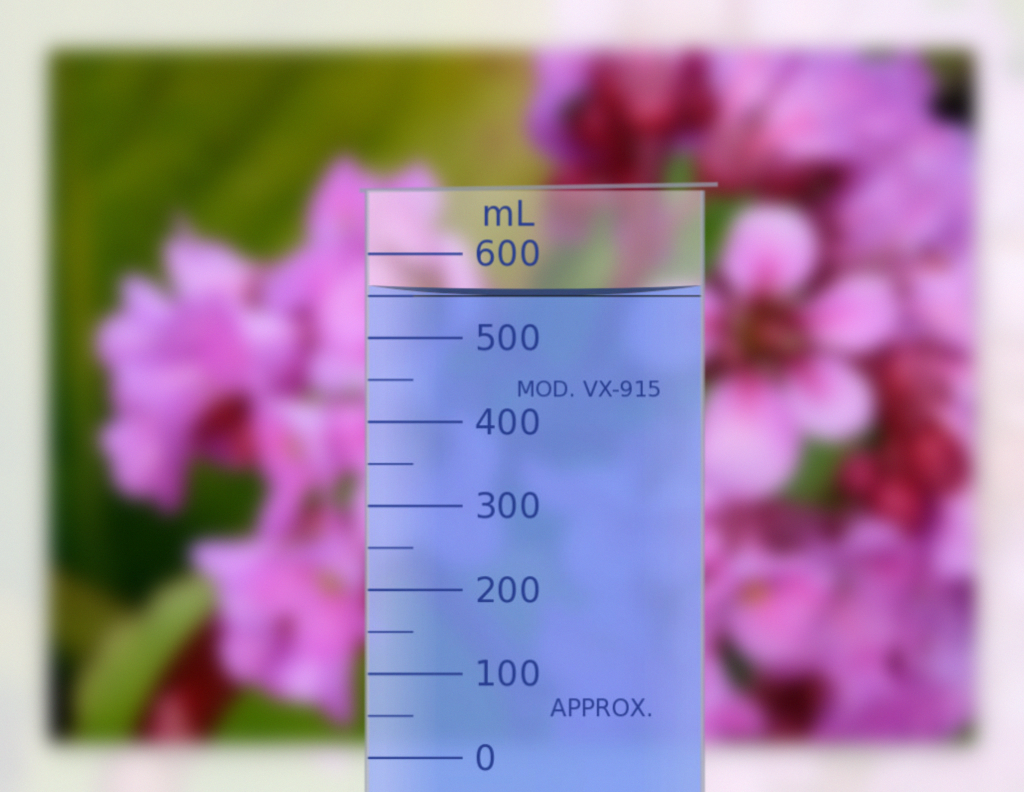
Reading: 550 (mL)
